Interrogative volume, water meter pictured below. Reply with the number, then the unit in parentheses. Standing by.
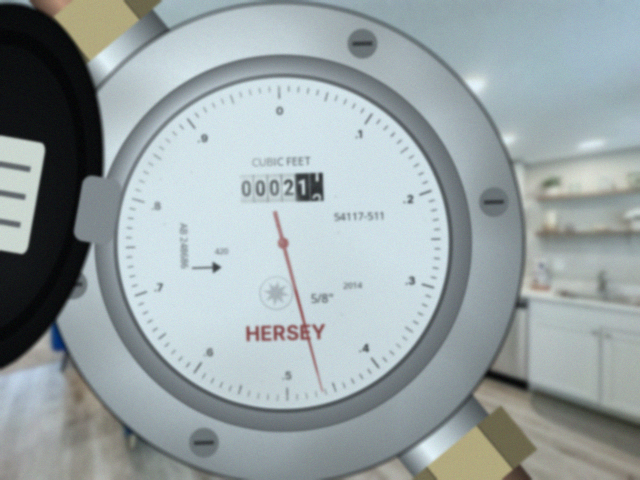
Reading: 211.46 (ft³)
